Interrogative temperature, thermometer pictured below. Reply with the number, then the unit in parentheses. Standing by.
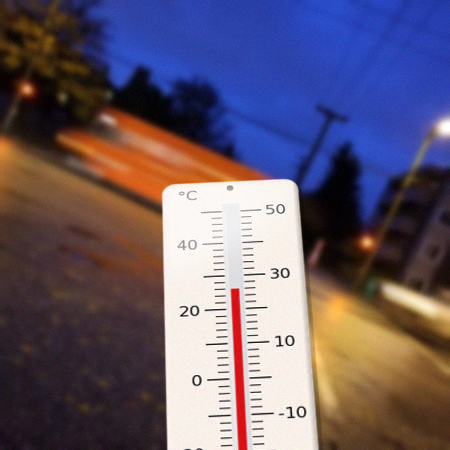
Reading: 26 (°C)
